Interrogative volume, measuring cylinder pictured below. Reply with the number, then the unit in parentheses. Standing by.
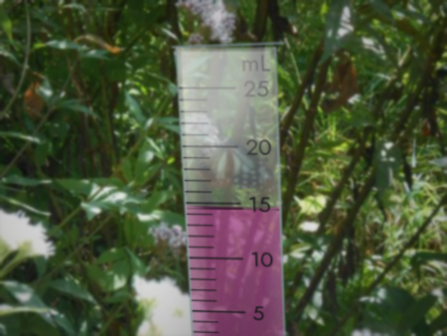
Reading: 14.5 (mL)
